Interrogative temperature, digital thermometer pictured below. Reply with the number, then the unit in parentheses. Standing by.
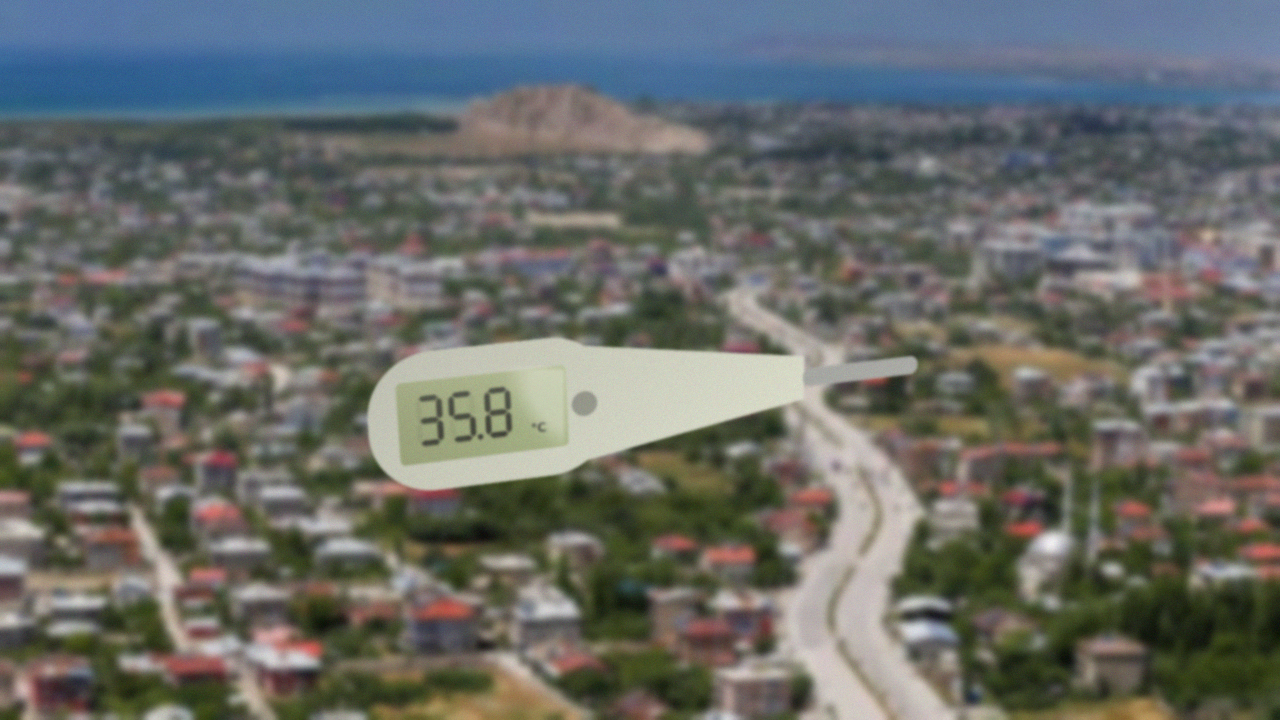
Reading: 35.8 (°C)
